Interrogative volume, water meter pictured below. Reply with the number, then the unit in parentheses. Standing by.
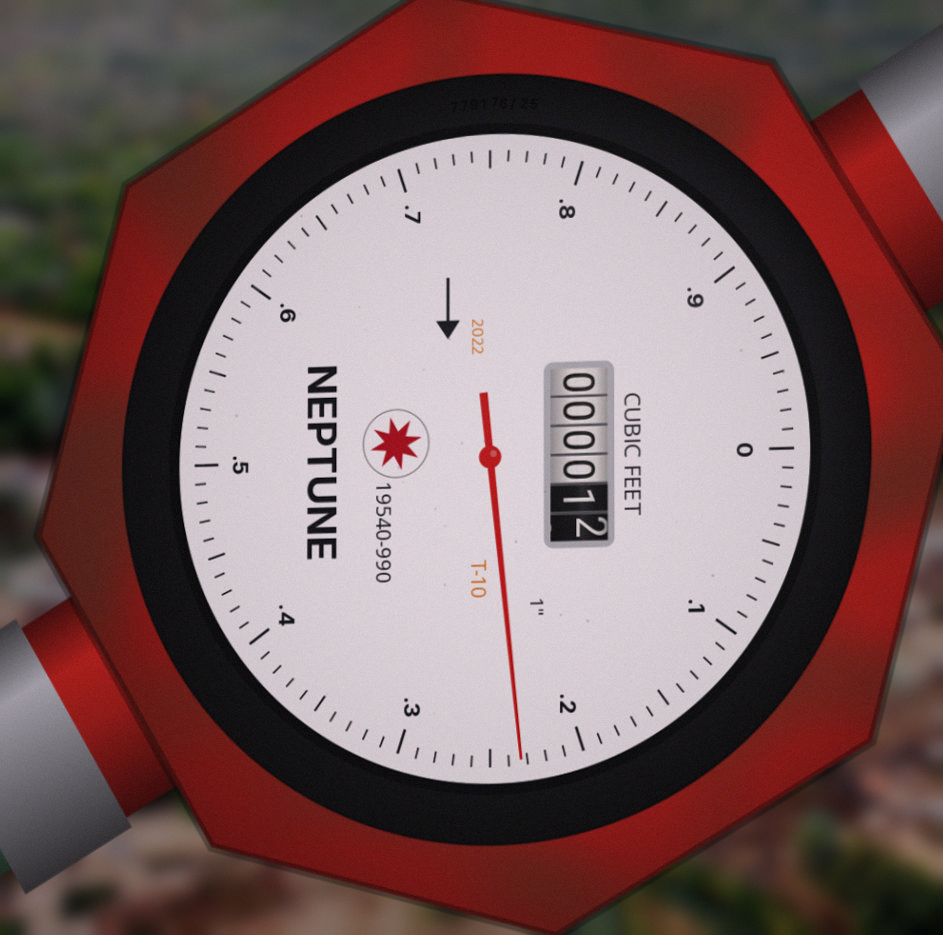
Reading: 12.23 (ft³)
